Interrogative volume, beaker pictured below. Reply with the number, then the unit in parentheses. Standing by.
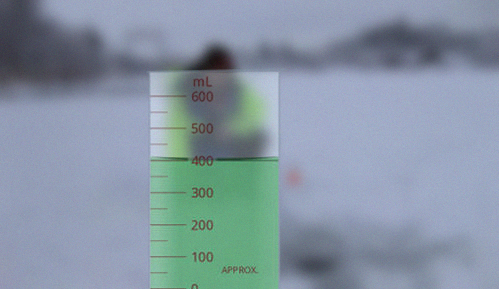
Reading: 400 (mL)
